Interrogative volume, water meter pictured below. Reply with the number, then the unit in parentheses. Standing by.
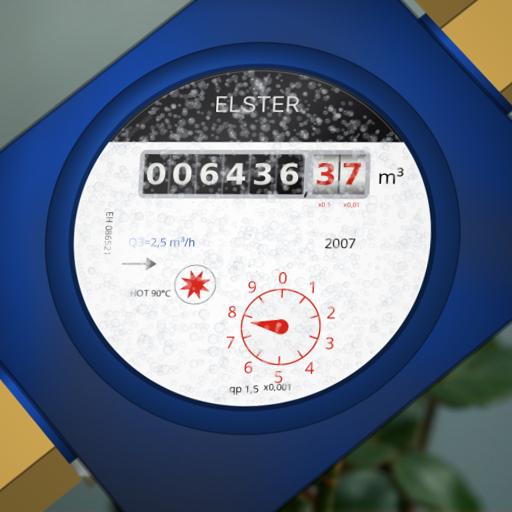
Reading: 6436.377 (m³)
